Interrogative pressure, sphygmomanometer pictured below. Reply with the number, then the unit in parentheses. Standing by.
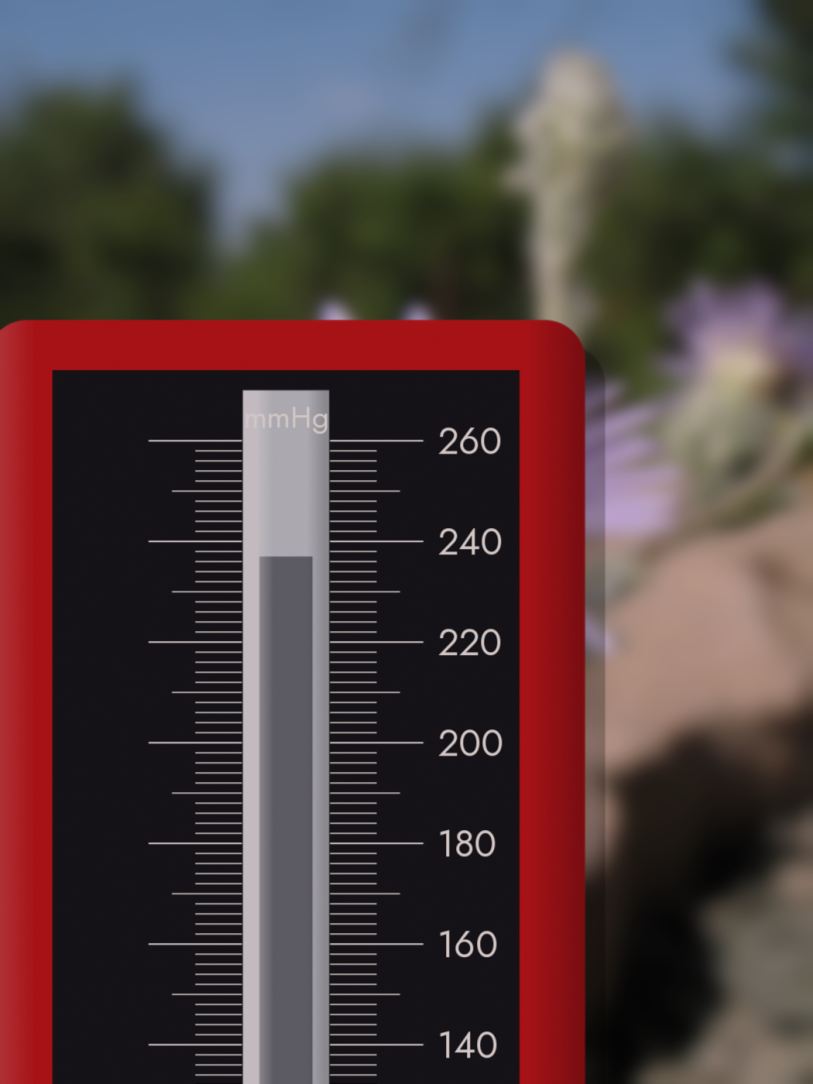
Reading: 237 (mmHg)
